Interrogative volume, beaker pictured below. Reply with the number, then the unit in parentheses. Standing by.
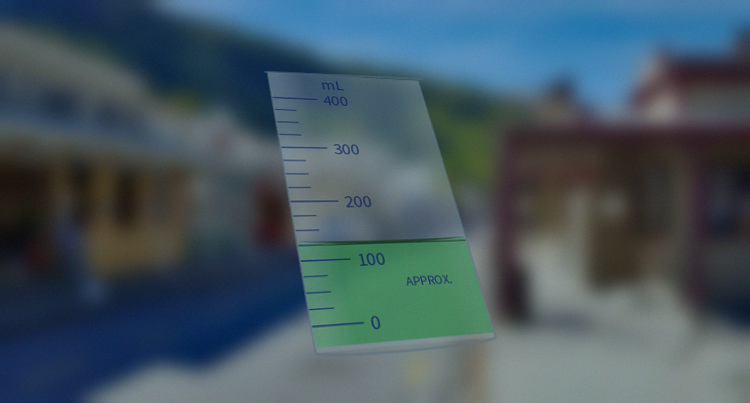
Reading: 125 (mL)
